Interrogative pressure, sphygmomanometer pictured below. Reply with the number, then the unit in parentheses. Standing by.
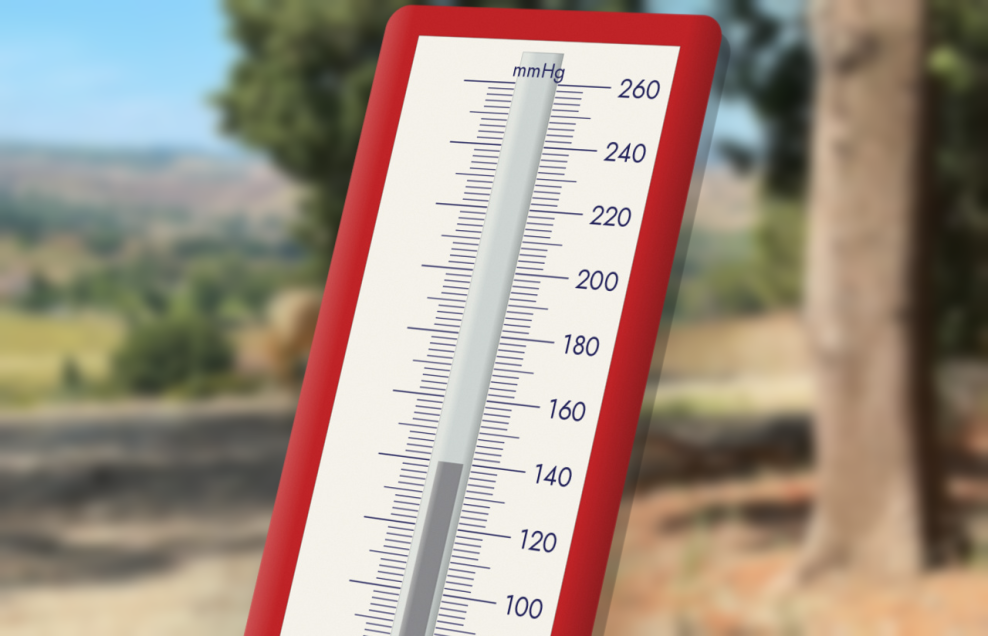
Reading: 140 (mmHg)
